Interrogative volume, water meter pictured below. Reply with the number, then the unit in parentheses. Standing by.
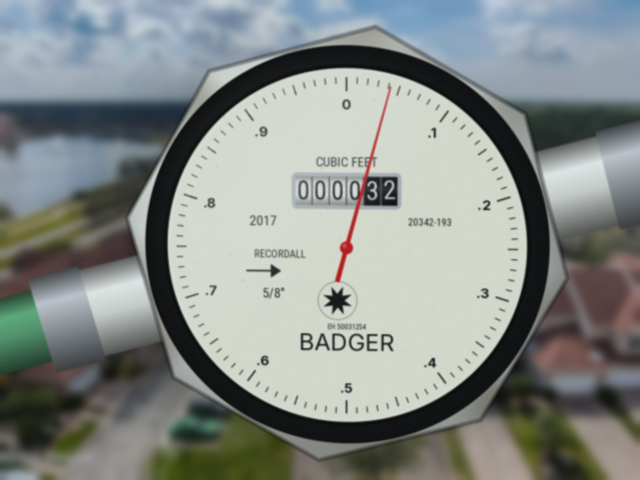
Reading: 32.04 (ft³)
